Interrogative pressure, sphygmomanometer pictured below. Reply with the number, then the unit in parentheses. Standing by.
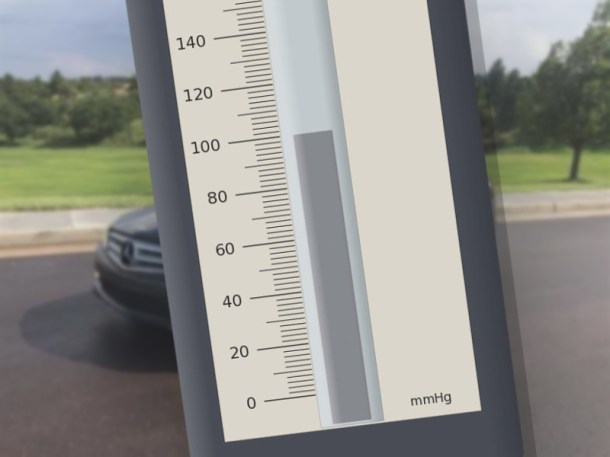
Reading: 100 (mmHg)
